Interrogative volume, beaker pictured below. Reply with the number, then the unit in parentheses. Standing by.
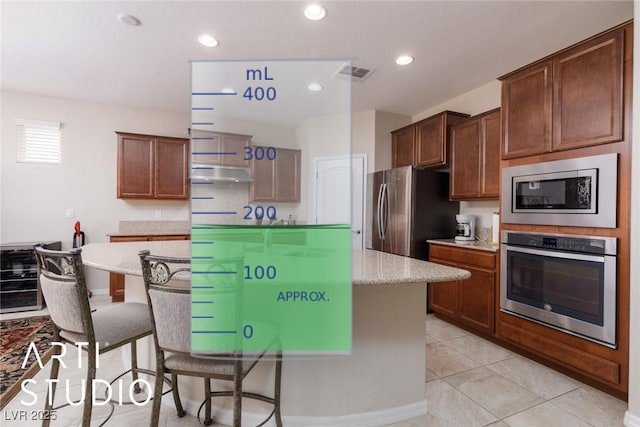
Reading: 175 (mL)
